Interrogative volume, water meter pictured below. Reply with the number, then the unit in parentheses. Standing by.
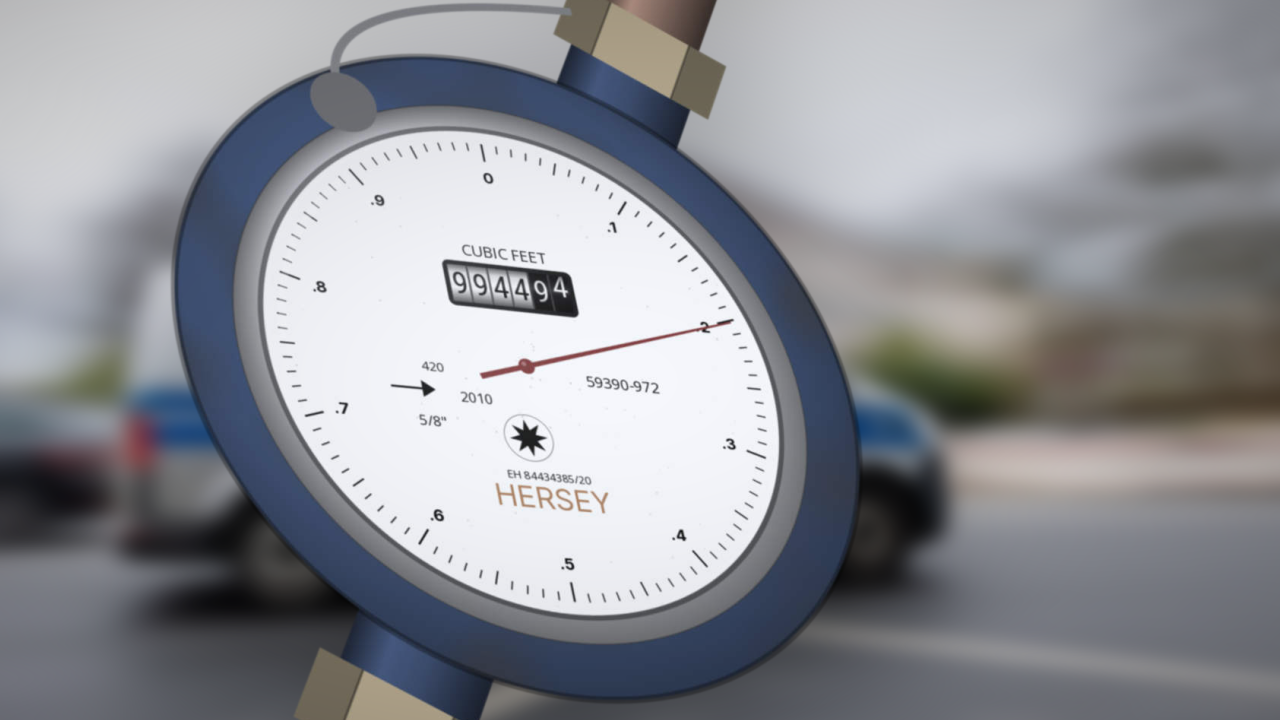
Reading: 994494.20 (ft³)
